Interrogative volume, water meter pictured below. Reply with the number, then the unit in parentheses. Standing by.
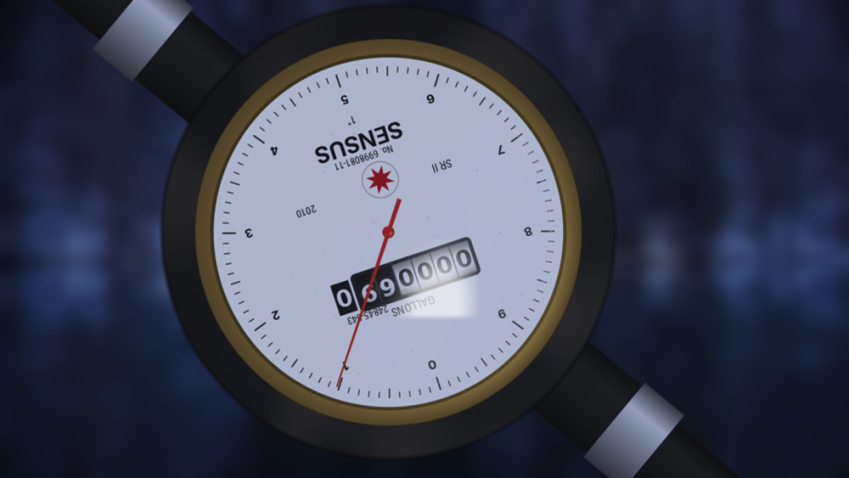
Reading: 691.0 (gal)
